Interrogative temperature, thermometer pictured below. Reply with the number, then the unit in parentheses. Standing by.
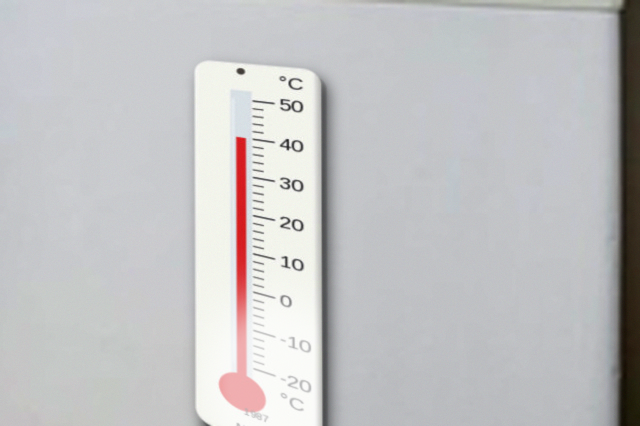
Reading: 40 (°C)
